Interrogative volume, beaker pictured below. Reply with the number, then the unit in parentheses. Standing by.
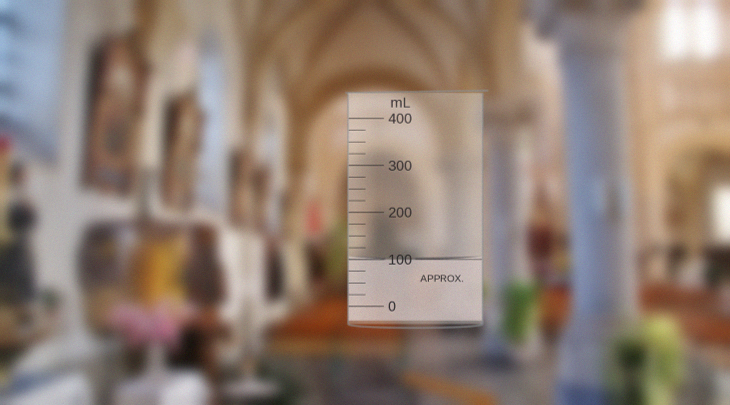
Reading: 100 (mL)
